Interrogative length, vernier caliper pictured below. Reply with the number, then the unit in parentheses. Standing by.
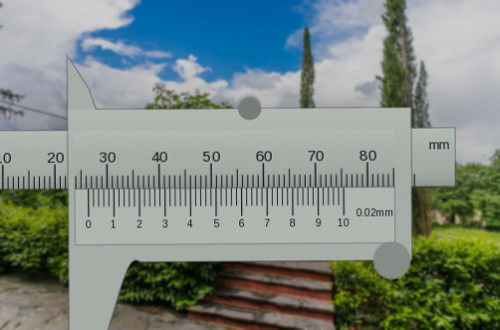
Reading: 26.4 (mm)
